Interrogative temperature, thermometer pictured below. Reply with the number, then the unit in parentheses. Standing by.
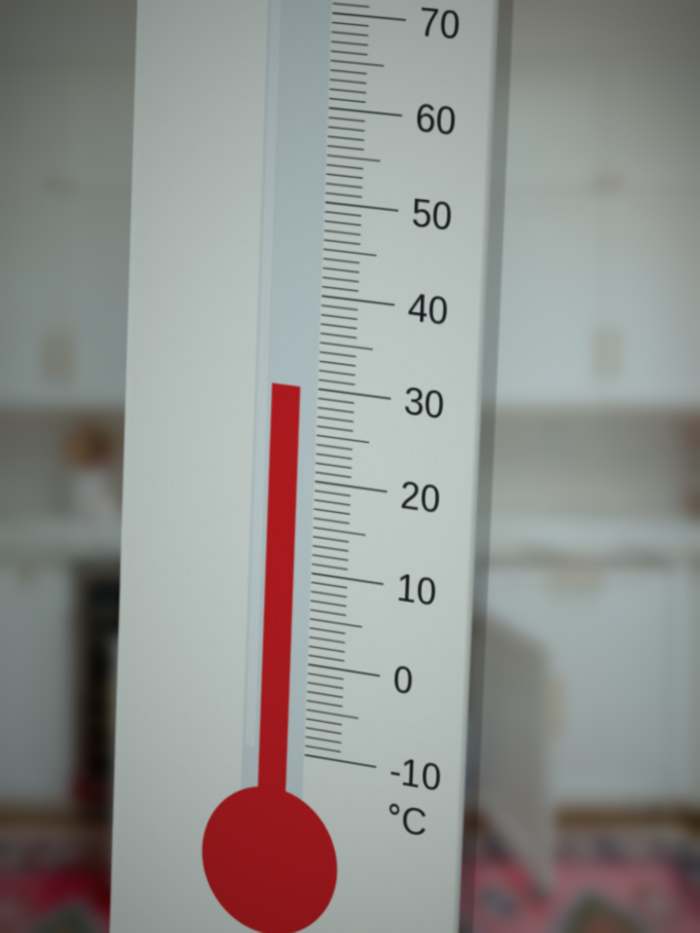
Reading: 30 (°C)
